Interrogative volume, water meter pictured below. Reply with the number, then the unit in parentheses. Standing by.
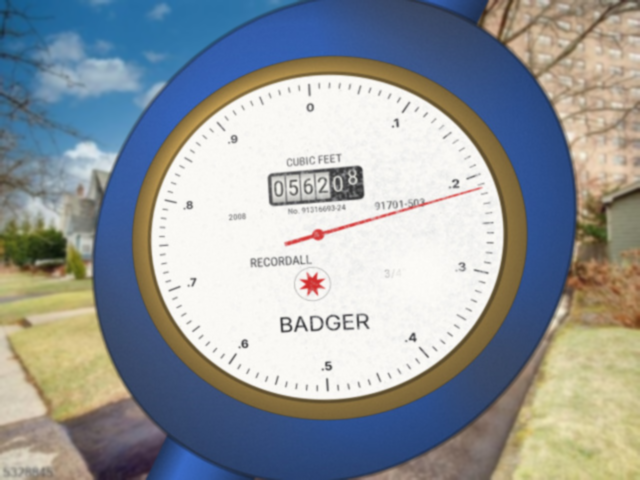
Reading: 56208.21 (ft³)
